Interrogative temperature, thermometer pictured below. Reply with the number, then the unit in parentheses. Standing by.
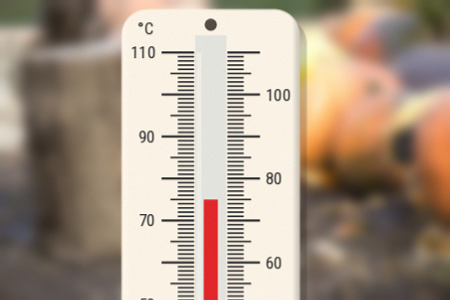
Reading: 75 (°C)
